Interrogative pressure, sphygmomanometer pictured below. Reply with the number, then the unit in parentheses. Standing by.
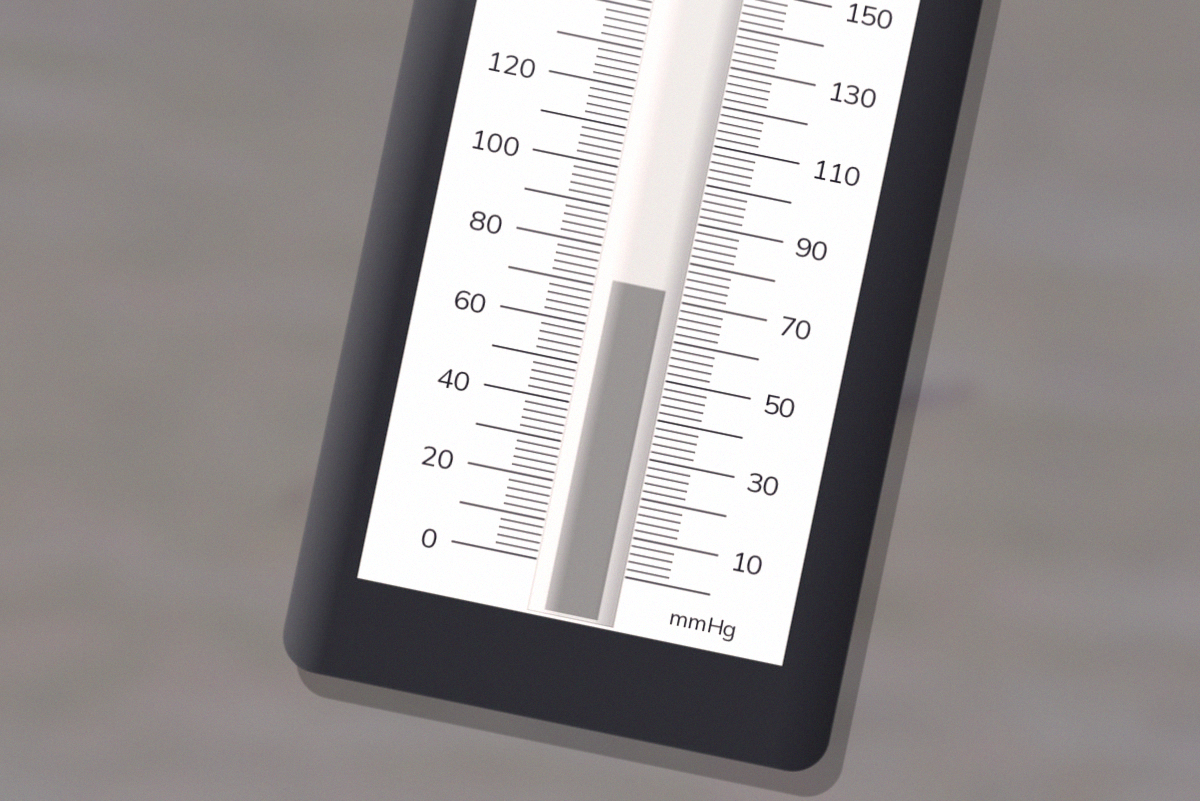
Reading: 72 (mmHg)
